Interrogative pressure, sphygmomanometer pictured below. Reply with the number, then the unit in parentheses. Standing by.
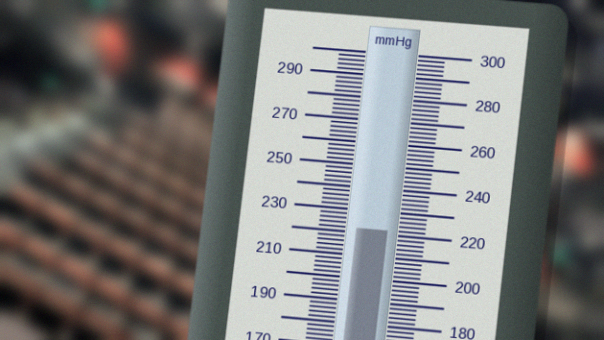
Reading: 222 (mmHg)
